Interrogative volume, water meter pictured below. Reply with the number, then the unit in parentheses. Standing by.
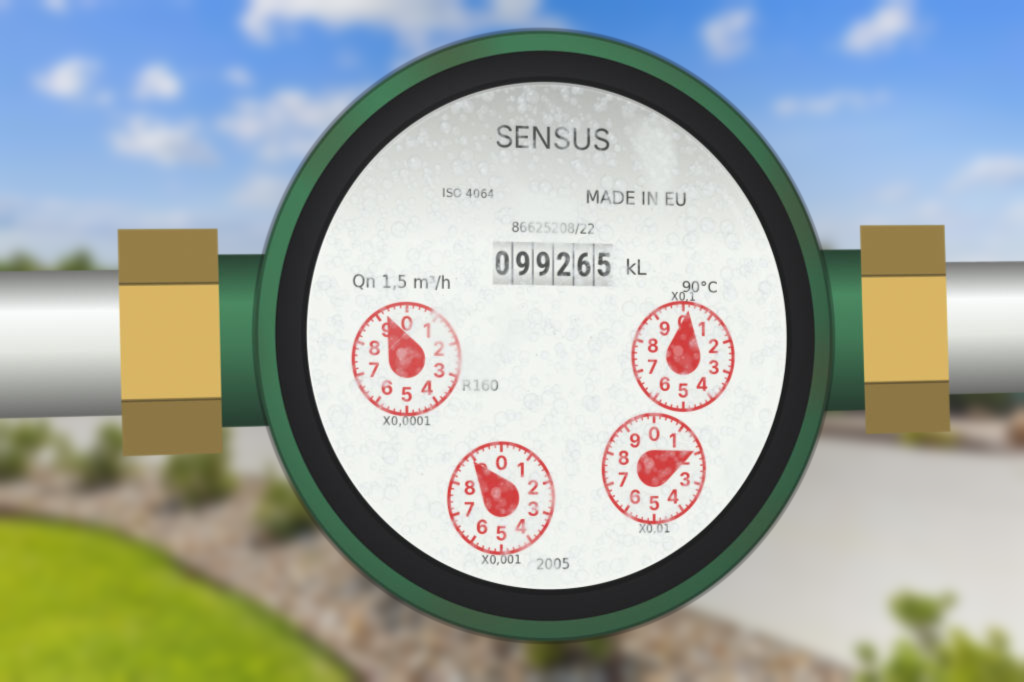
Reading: 99265.0189 (kL)
